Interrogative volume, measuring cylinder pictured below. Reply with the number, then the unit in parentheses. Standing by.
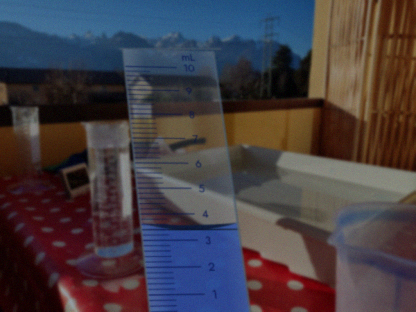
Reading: 3.4 (mL)
